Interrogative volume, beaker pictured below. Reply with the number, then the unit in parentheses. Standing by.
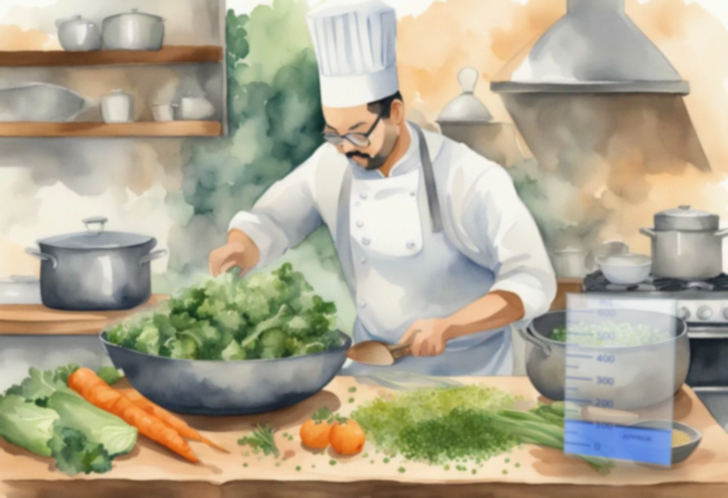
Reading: 100 (mL)
